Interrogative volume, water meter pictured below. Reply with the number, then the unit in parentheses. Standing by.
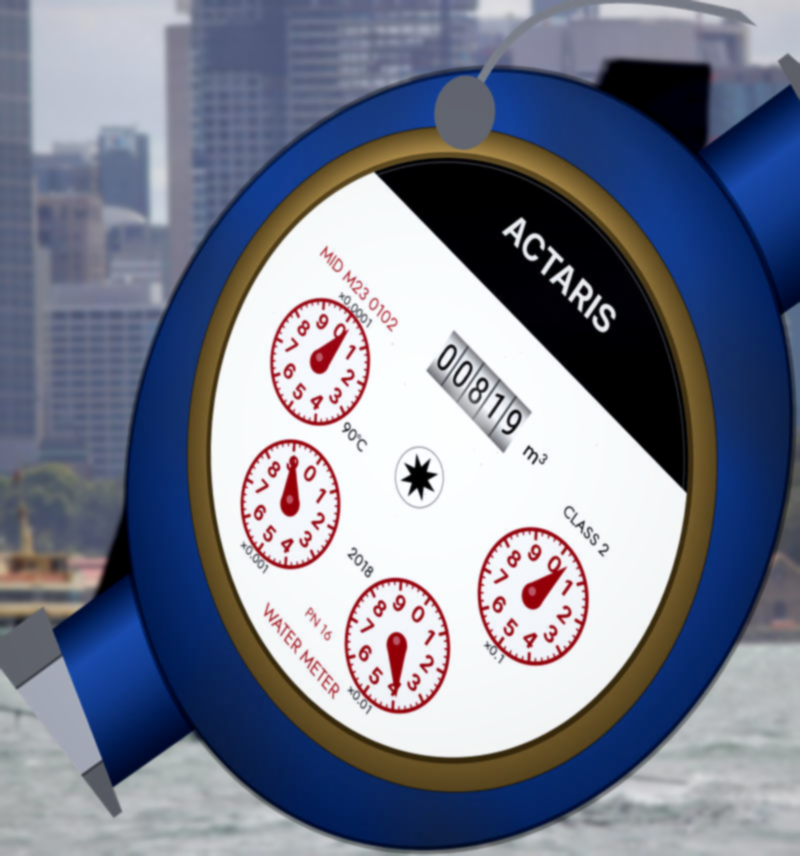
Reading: 819.0390 (m³)
